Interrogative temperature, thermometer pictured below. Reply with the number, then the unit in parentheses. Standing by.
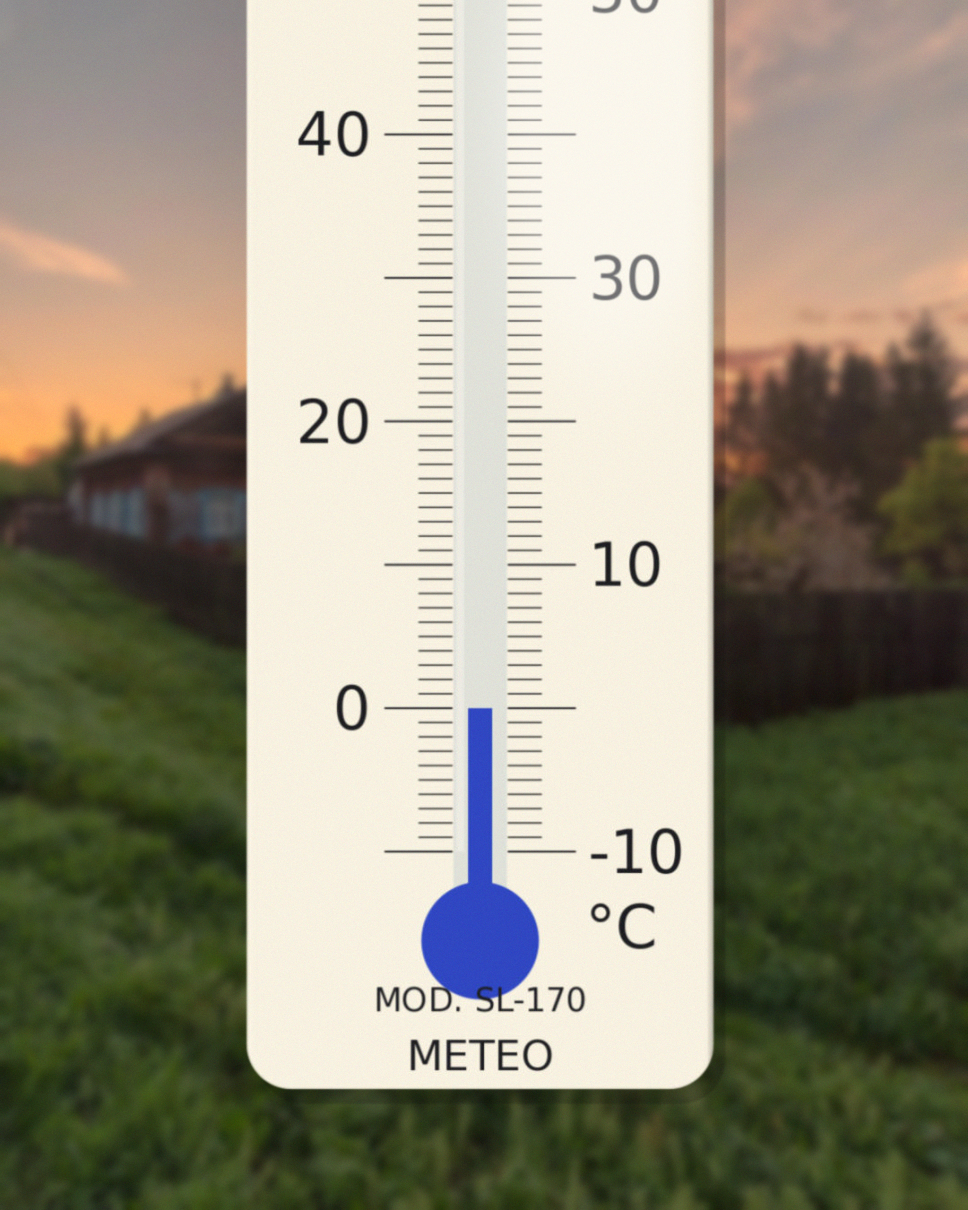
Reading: 0 (°C)
